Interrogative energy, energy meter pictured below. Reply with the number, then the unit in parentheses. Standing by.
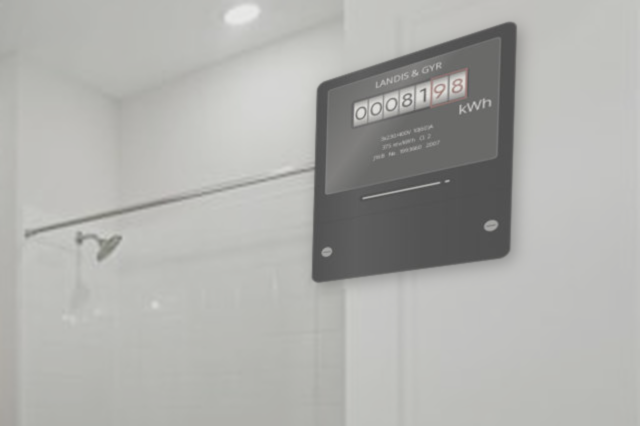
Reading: 81.98 (kWh)
